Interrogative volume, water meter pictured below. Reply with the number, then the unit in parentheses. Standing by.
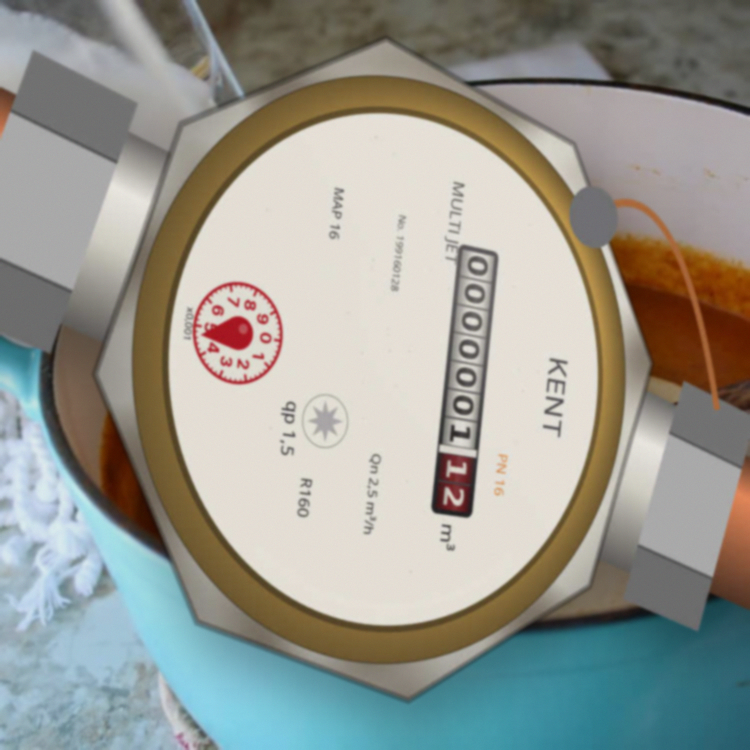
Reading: 1.124 (m³)
